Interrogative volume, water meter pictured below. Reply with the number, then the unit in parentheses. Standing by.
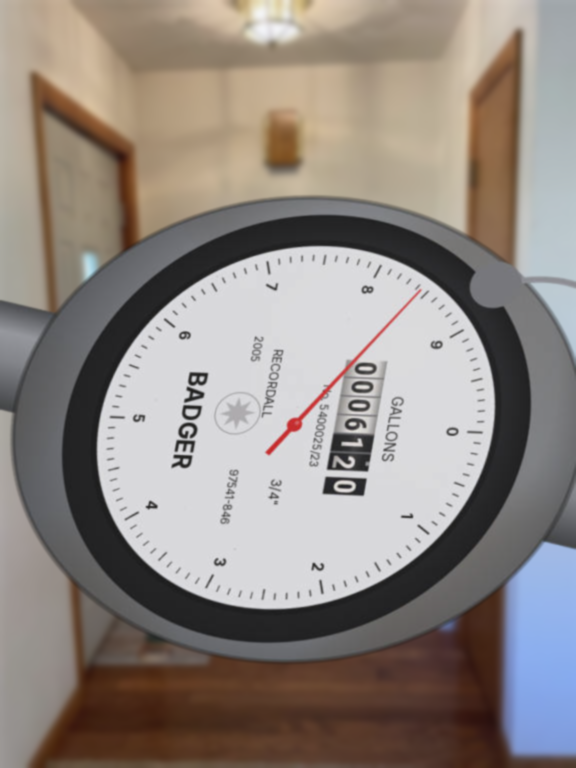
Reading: 6118.4 (gal)
